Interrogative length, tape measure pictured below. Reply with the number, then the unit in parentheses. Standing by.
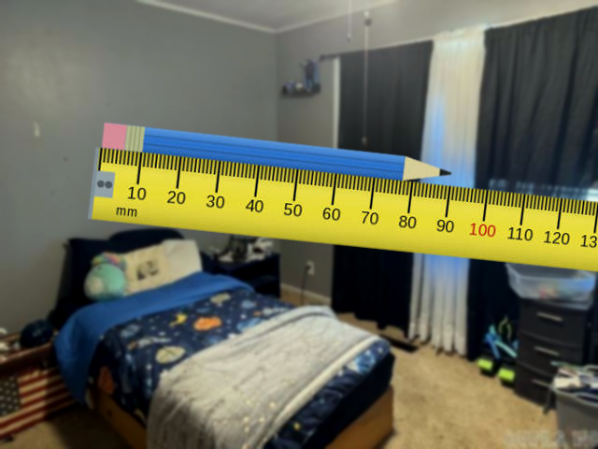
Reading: 90 (mm)
